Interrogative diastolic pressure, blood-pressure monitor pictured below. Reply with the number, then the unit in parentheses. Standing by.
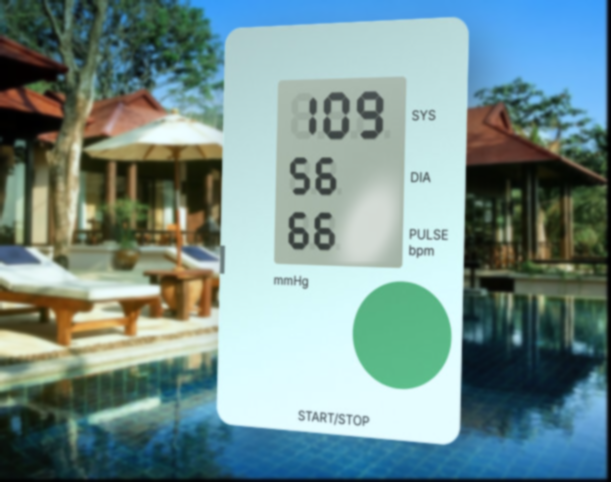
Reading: 56 (mmHg)
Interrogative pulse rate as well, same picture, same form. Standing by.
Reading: 66 (bpm)
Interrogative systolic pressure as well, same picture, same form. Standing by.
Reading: 109 (mmHg)
